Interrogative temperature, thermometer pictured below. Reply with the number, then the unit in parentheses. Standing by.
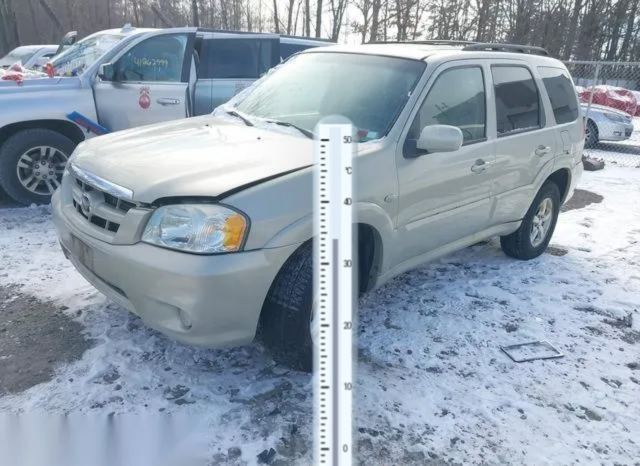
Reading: 34 (°C)
